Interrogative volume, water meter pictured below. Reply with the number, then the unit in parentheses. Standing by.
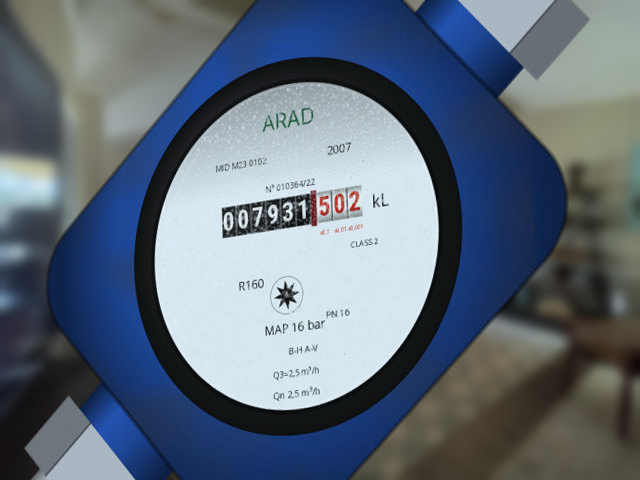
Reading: 7931.502 (kL)
